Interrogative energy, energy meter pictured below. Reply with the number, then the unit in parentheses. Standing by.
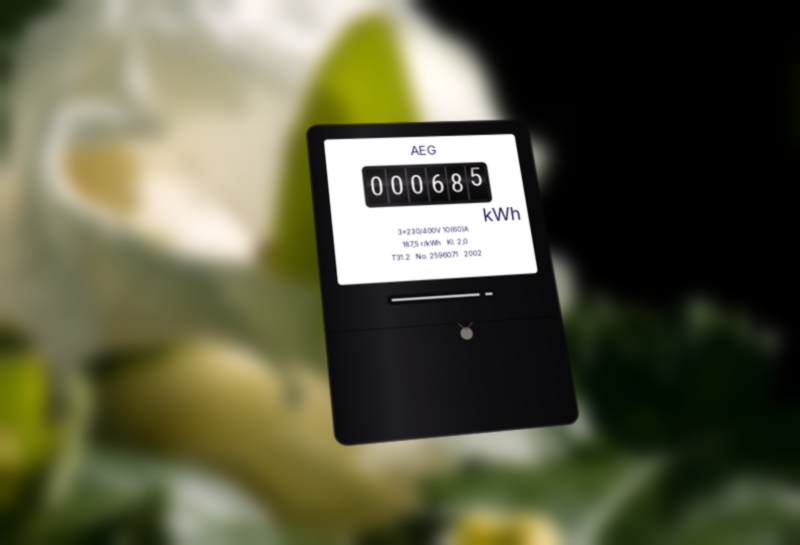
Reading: 685 (kWh)
